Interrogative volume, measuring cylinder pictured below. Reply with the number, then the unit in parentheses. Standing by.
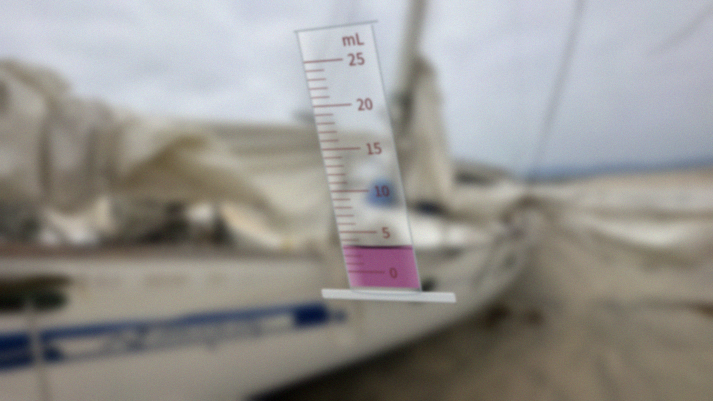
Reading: 3 (mL)
